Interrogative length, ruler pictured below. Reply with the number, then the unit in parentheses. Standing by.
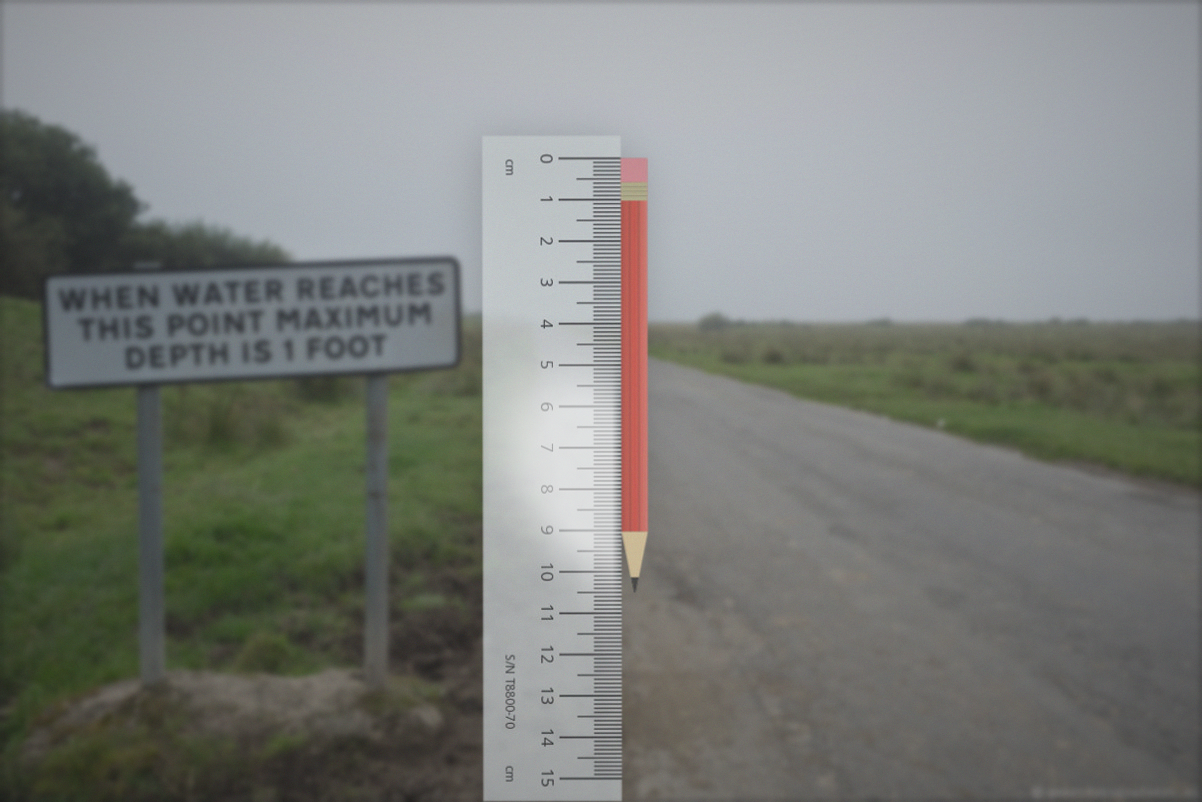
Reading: 10.5 (cm)
